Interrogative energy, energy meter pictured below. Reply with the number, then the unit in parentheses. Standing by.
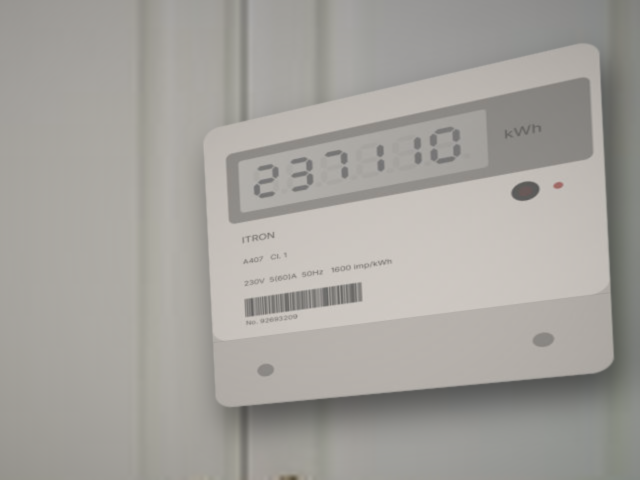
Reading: 237110 (kWh)
